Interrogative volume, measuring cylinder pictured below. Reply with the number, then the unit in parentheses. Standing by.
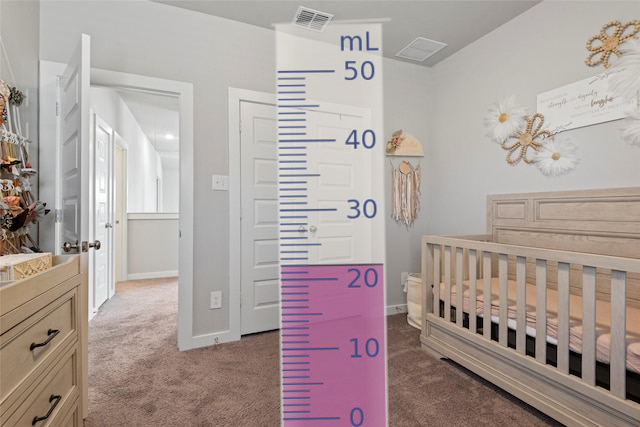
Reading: 22 (mL)
